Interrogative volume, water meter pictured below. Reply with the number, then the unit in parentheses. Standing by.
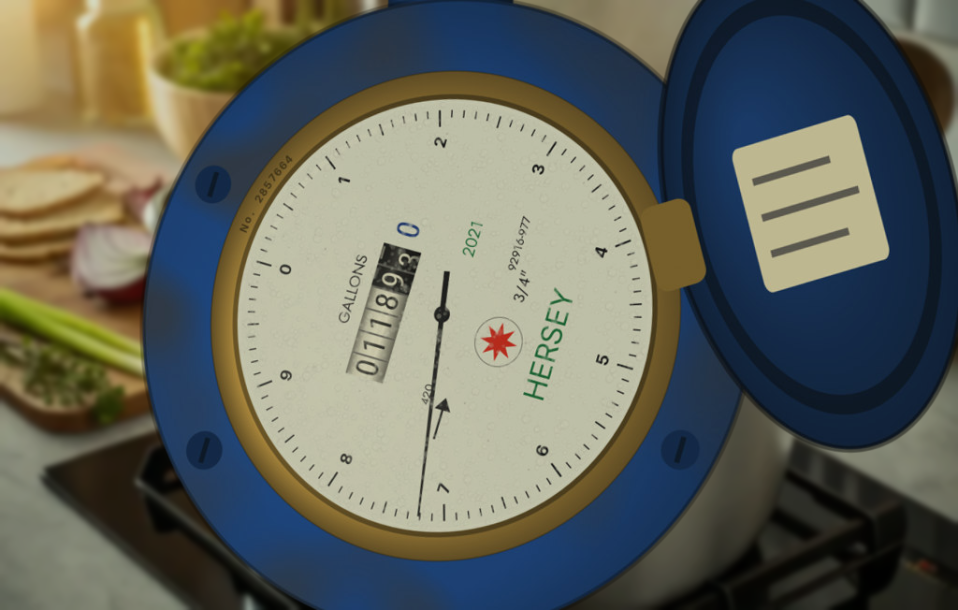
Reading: 118927.2 (gal)
